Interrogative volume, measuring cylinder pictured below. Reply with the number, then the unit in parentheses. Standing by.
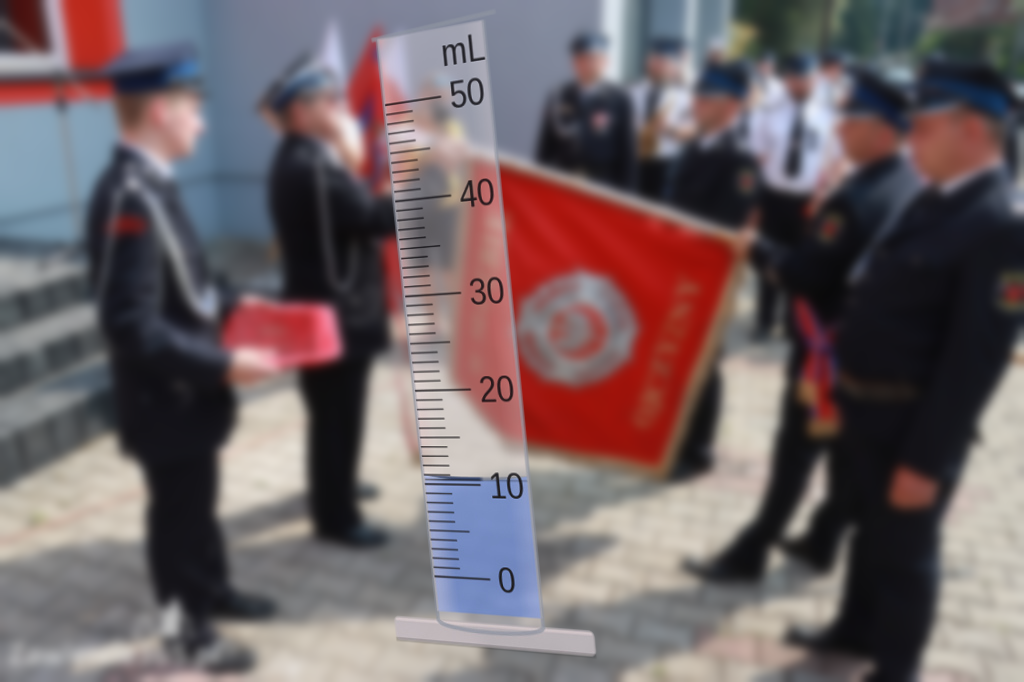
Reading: 10.5 (mL)
